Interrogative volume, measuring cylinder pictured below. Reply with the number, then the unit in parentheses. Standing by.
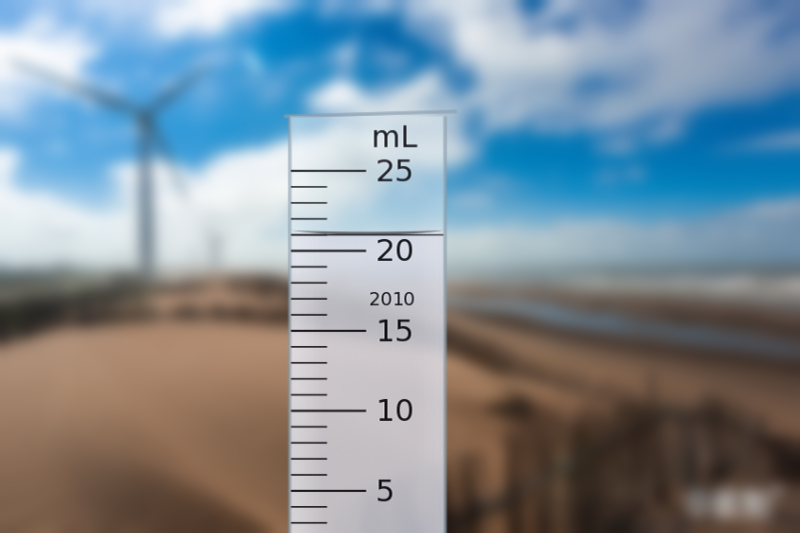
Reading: 21 (mL)
